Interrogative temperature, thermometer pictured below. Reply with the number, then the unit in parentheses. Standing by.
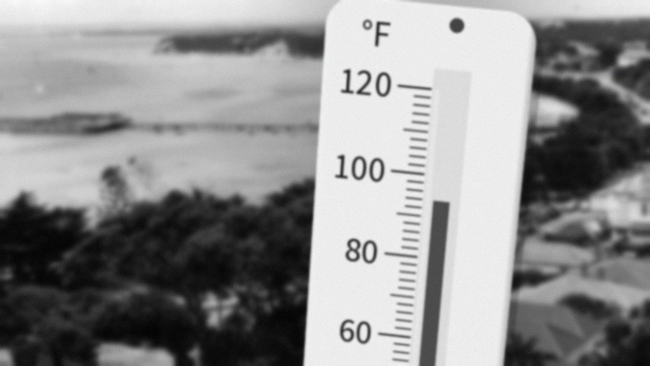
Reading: 94 (°F)
